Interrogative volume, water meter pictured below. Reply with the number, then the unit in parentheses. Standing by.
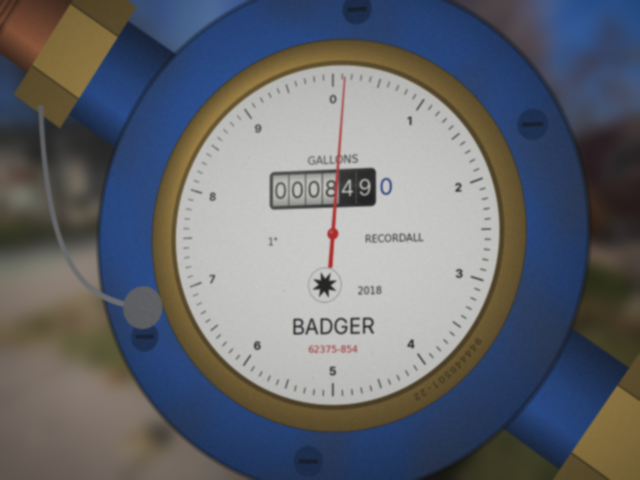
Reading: 8490.1 (gal)
